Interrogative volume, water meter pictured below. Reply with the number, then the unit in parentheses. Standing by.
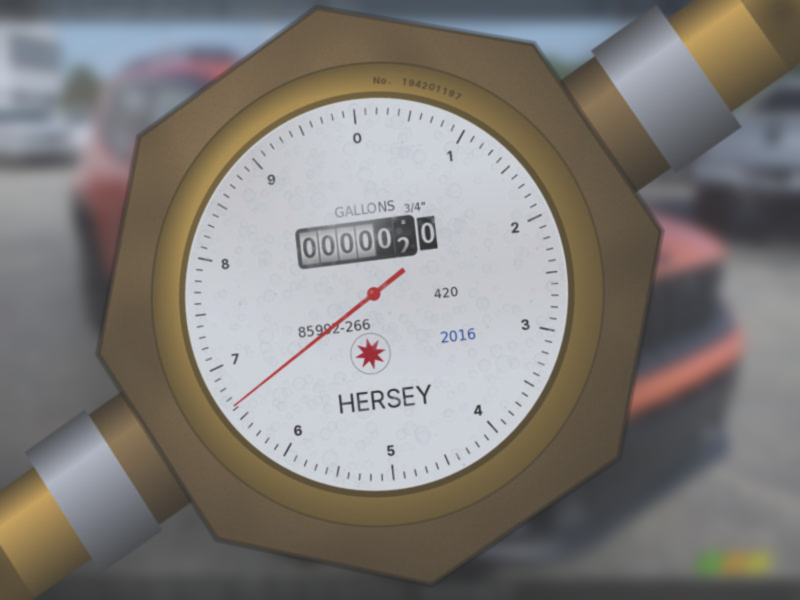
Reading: 16.6 (gal)
